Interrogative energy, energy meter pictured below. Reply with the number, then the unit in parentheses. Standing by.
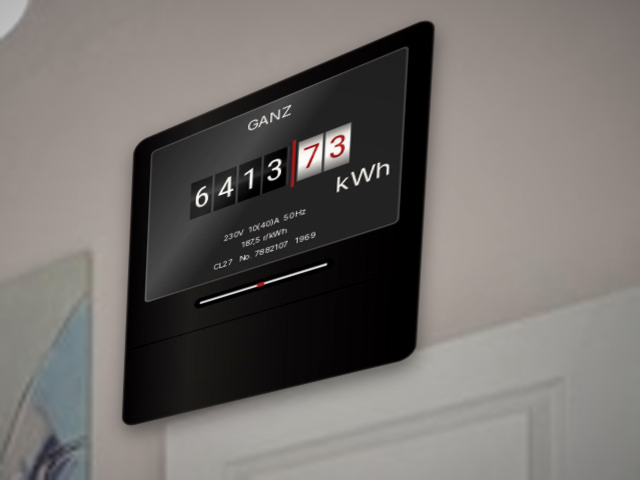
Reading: 6413.73 (kWh)
